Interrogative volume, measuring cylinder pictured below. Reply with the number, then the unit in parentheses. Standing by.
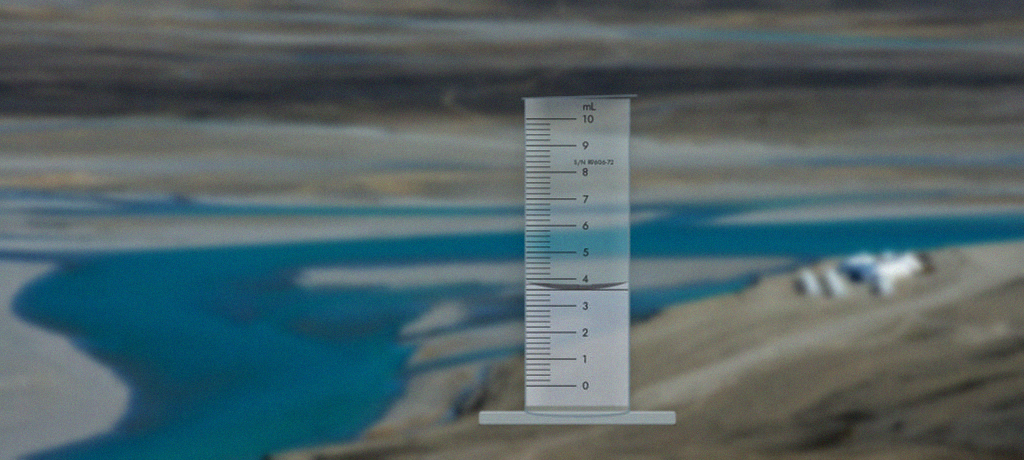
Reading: 3.6 (mL)
